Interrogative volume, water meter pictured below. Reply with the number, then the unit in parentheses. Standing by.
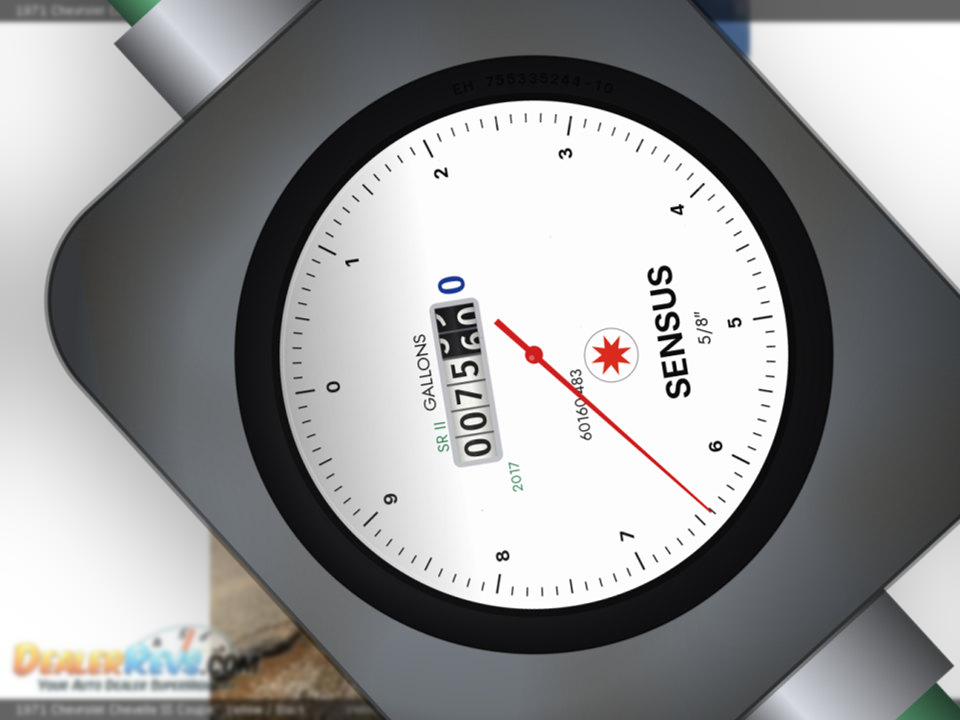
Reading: 75596.4 (gal)
